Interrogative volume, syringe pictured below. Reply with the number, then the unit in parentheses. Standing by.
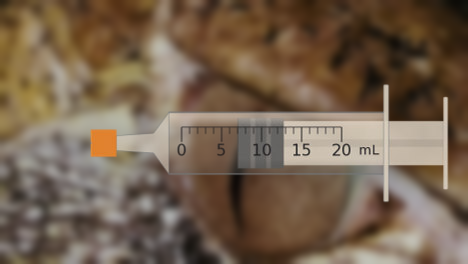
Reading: 7 (mL)
